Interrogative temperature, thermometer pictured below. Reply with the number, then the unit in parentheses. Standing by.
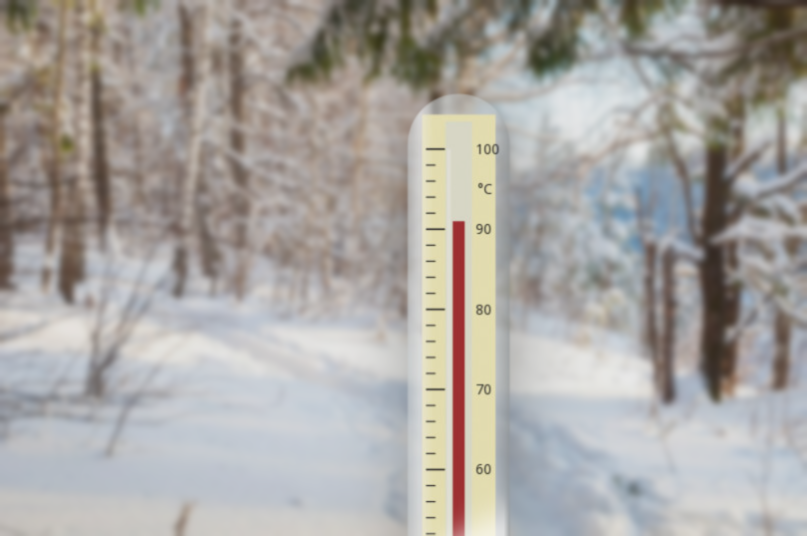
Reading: 91 (°C)
